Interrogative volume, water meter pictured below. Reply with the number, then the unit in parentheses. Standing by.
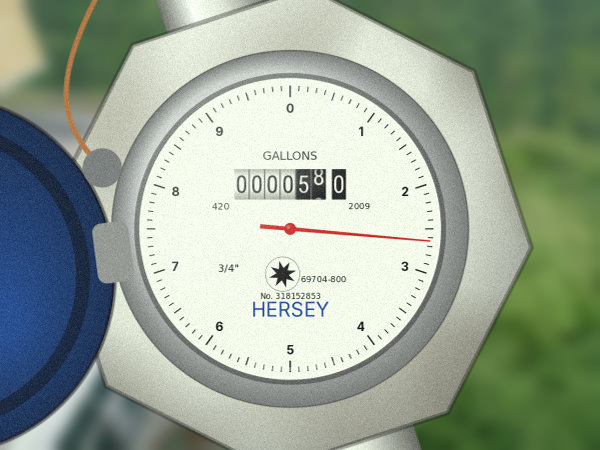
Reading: 582.6 (gal)
